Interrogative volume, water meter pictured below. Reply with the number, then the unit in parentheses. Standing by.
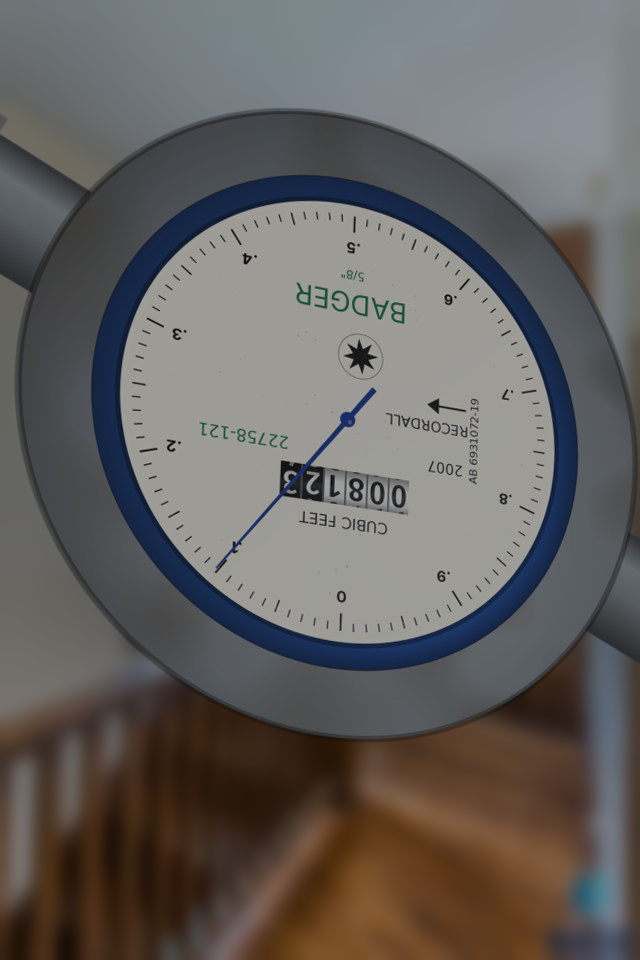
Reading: 8123.10 (ft³)
